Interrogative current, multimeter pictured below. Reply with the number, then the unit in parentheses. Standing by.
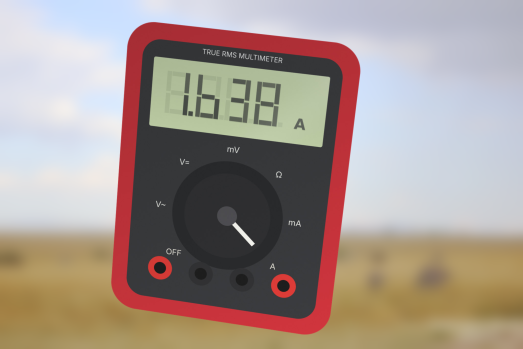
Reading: 1.638 (A)
